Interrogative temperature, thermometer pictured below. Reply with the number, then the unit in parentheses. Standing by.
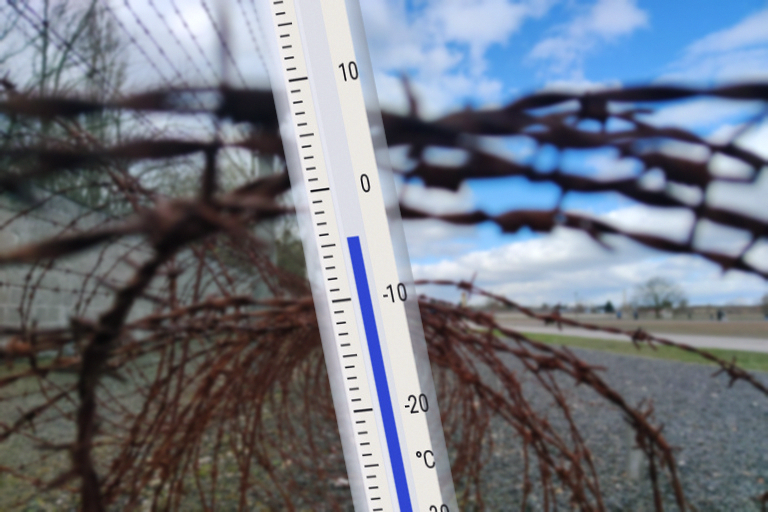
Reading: -4.5 (°C)
